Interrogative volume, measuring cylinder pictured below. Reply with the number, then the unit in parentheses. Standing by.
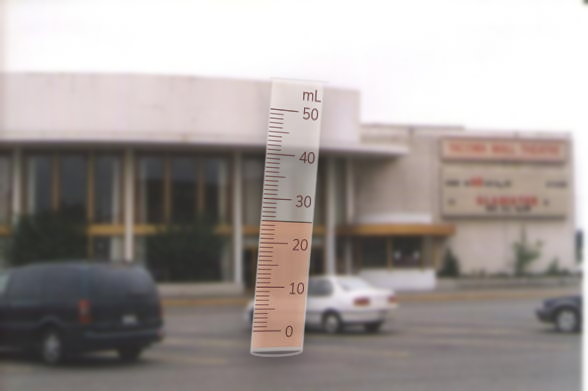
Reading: 25 (mL)
